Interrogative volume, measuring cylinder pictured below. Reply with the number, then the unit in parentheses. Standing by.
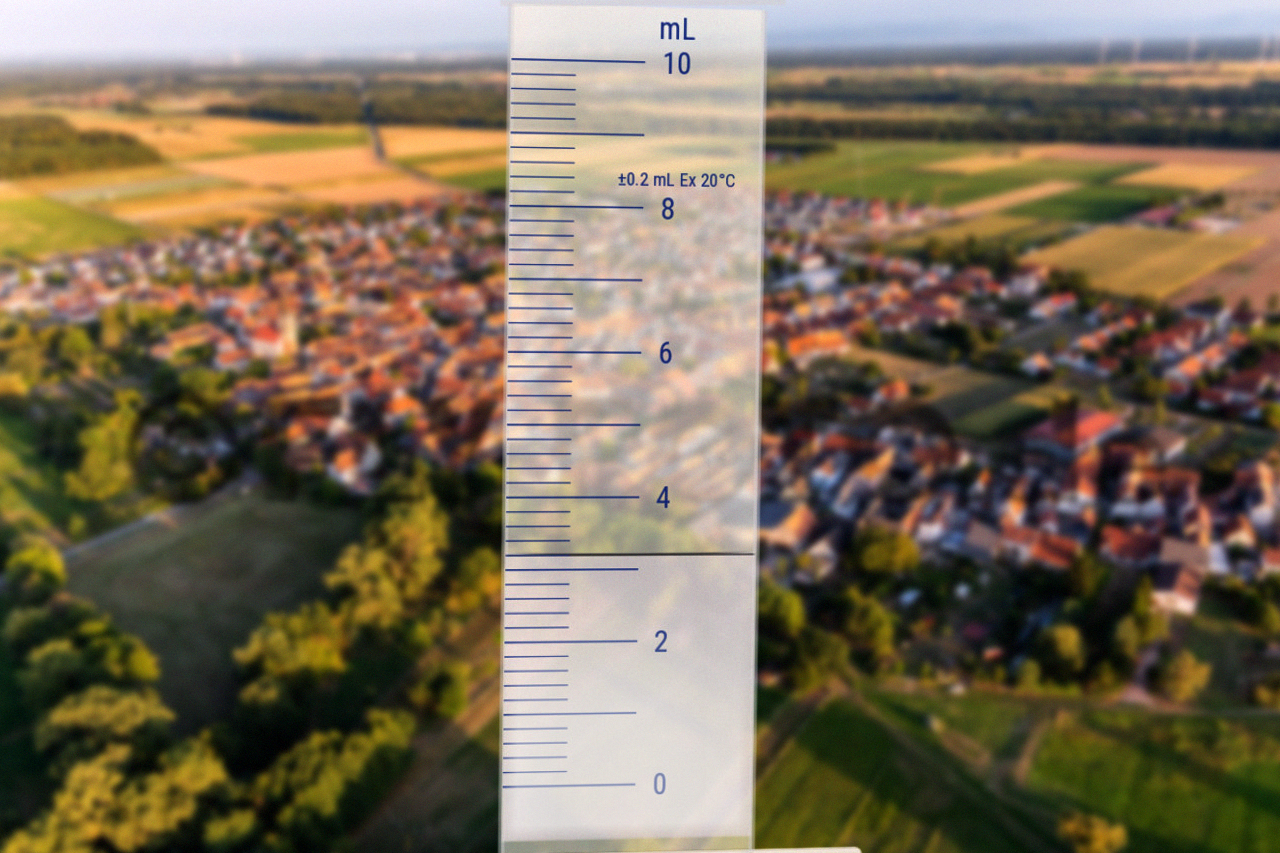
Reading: 3.2 (mL)
